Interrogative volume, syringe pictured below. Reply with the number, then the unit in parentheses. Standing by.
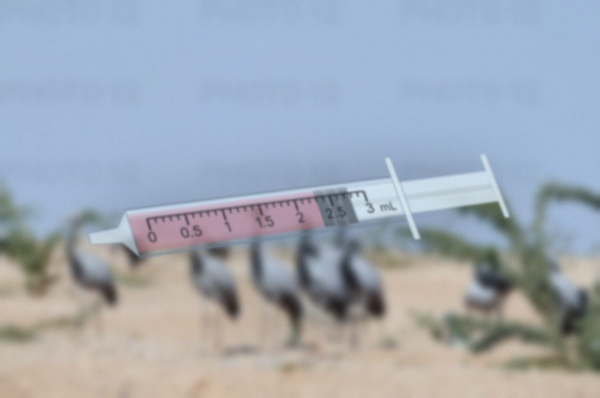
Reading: 2.3 (mL)
